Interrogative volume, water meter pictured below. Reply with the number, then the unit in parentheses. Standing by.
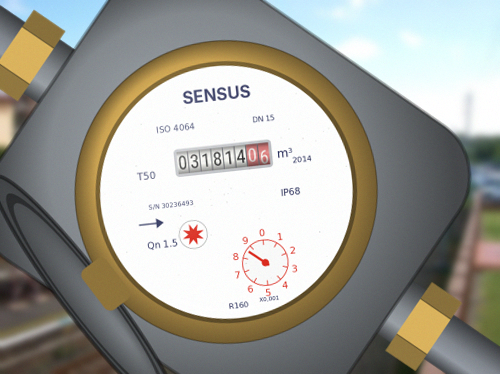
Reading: 31814.058 (m³)
